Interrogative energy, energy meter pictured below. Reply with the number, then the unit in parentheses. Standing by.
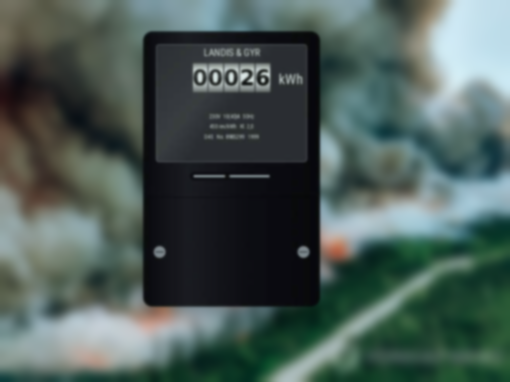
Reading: 26 (kWh)
